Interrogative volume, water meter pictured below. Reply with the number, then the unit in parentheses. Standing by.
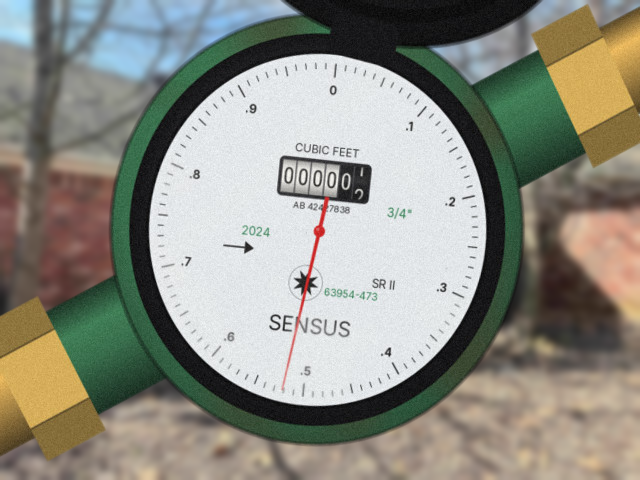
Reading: 1.52 (ft³)
